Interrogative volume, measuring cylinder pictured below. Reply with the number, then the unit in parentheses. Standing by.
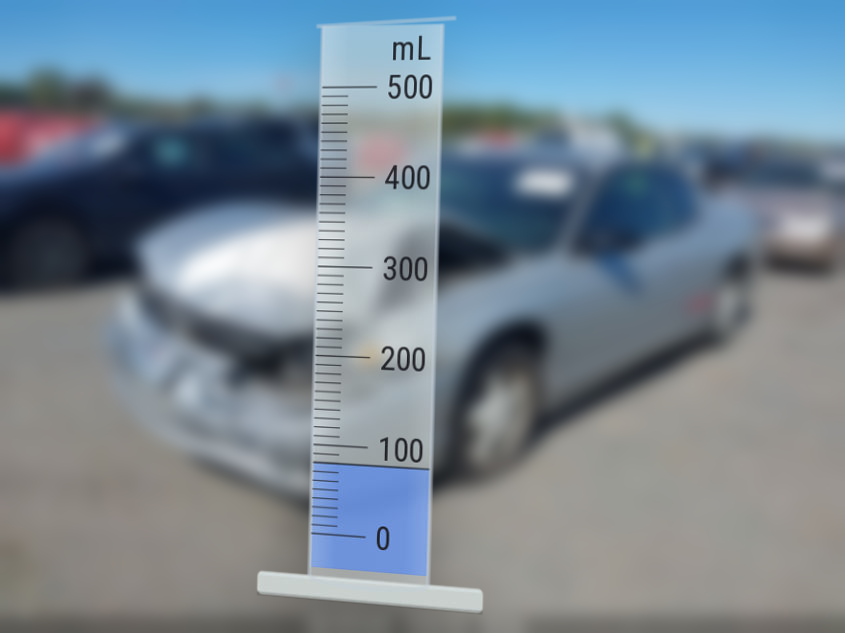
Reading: 80 (mL)
